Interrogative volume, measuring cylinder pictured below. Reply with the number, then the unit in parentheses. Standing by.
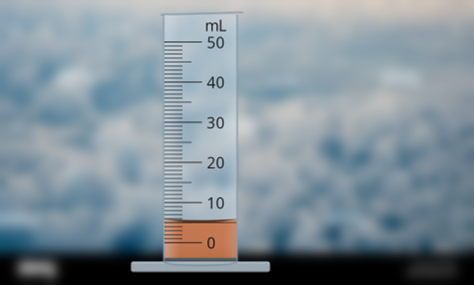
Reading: 5 (mL)
